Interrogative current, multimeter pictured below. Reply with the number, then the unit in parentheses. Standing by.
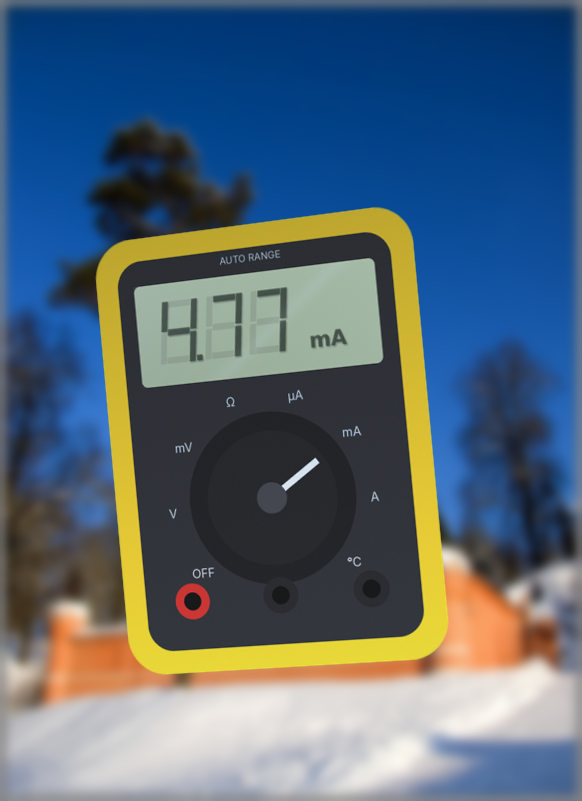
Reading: 4.77 (mA)
